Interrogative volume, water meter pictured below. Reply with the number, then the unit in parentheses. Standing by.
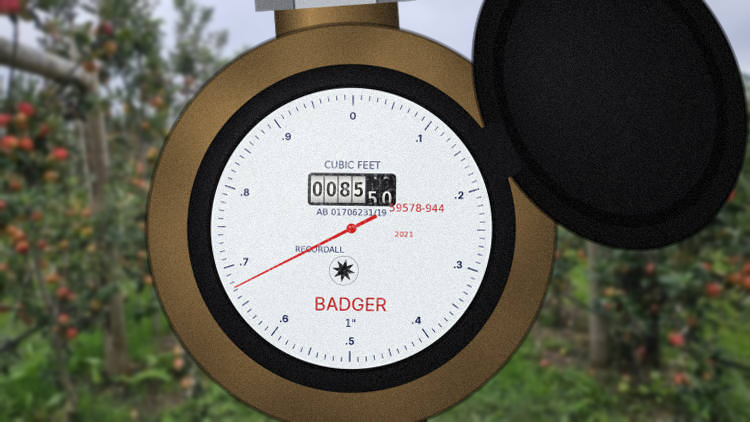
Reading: 8549.67 (ft³)
